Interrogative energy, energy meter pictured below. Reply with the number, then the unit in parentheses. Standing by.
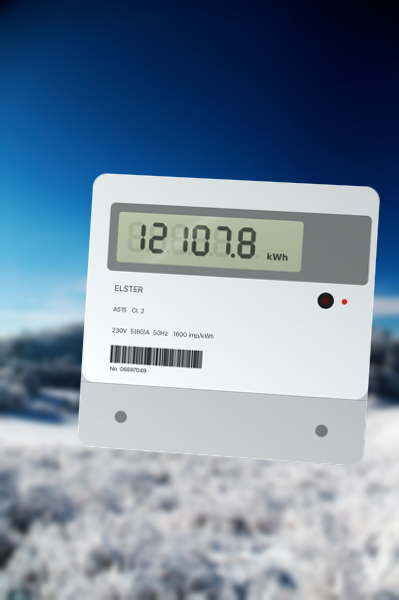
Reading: 12107.8 (kWh)
